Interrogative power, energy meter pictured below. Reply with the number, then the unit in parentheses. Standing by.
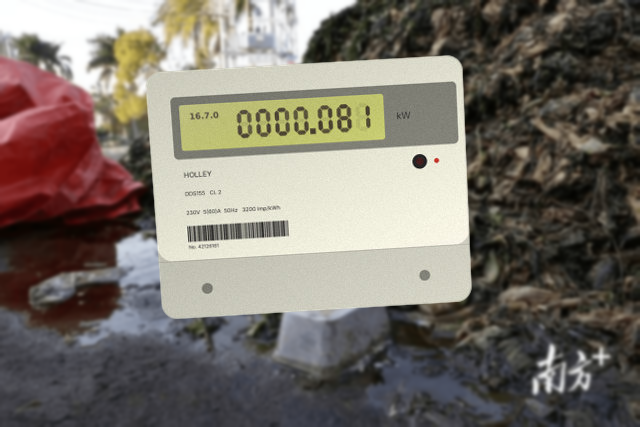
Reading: 0.081 (kW)
